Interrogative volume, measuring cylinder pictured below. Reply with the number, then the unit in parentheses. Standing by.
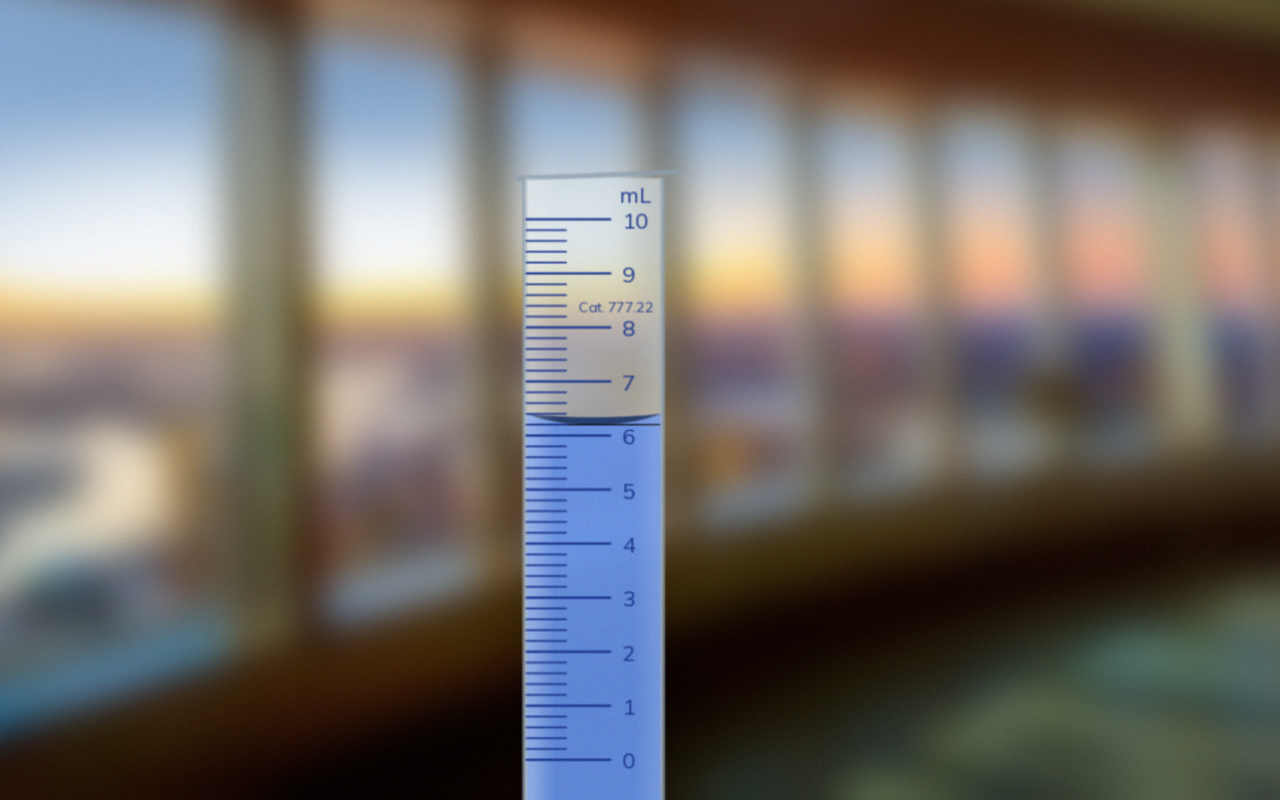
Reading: 6.2 (mL)
